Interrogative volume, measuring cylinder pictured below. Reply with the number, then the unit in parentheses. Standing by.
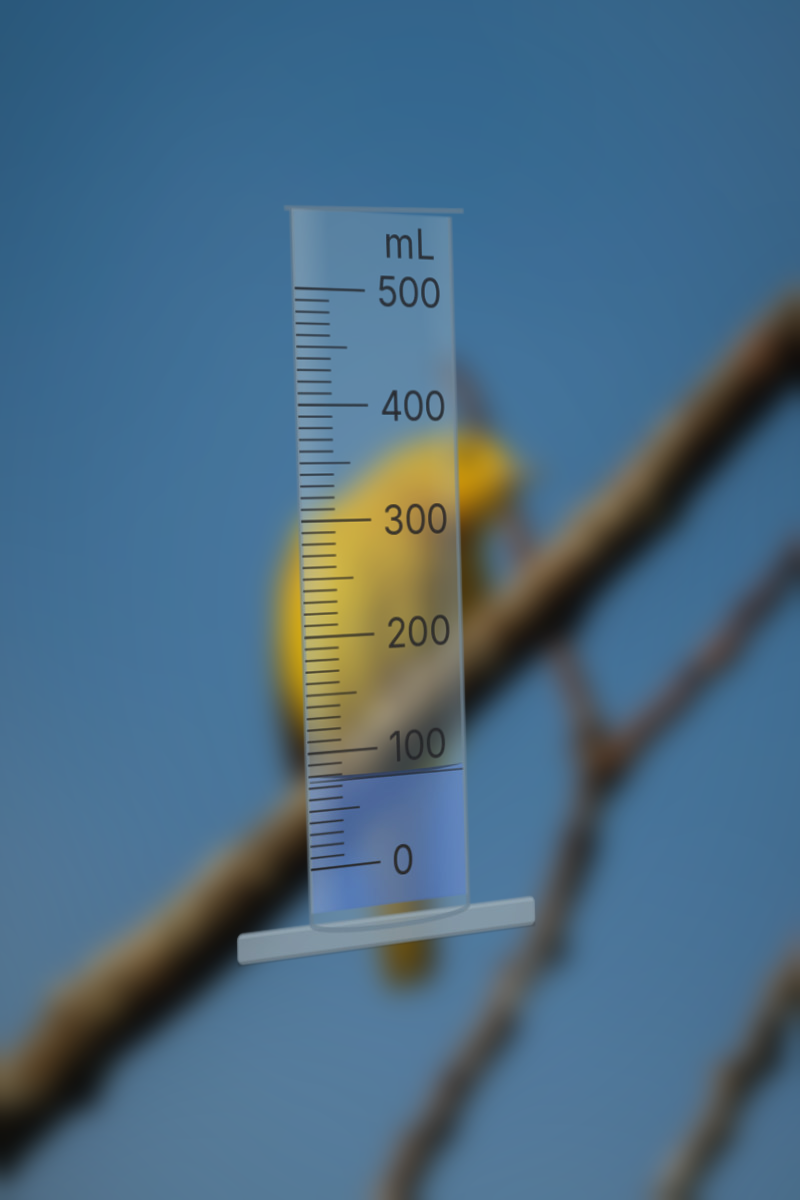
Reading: 75 (mL)
